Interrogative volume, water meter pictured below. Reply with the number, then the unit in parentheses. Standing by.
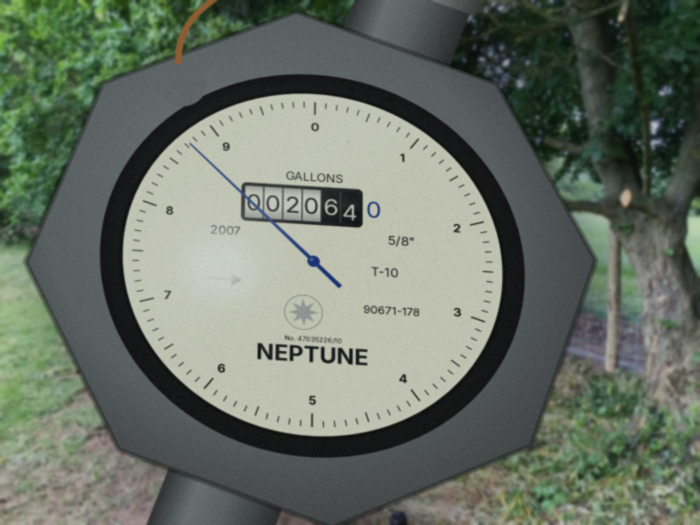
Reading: 20638.7 (gal)
